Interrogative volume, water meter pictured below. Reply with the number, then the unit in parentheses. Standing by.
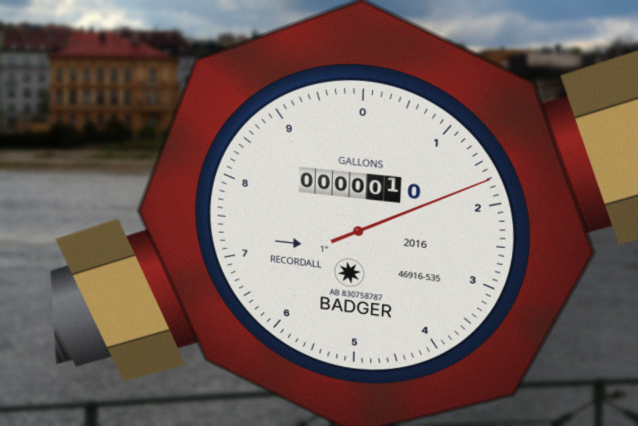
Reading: 11.7 (gal)
